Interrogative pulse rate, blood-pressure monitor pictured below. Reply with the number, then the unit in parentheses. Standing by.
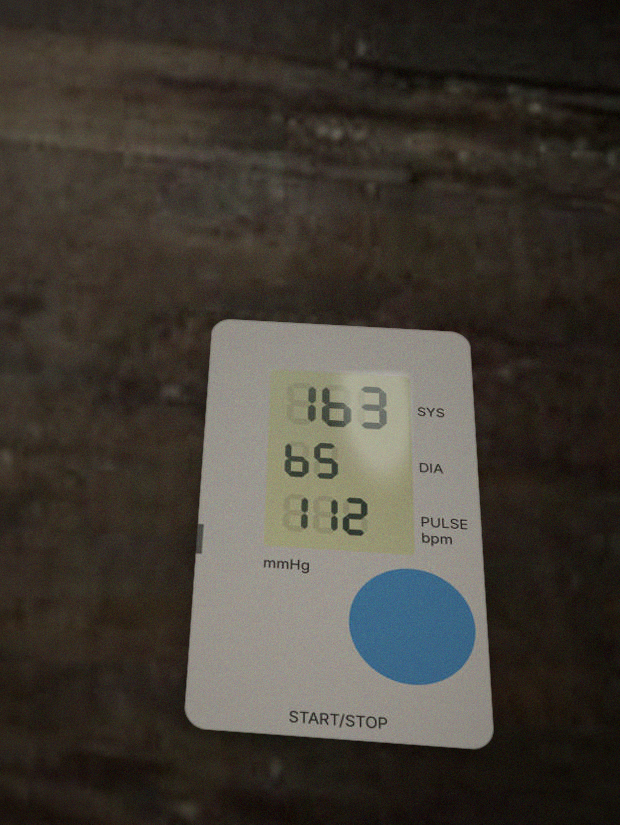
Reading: 112 (bpm)
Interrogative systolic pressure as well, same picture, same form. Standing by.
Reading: 163 (mmHg)
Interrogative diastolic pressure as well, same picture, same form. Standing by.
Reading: 65 (mmHg)
